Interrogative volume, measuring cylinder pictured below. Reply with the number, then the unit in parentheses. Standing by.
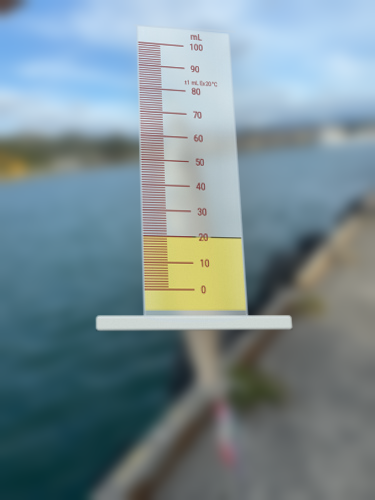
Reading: 20 (mL)
